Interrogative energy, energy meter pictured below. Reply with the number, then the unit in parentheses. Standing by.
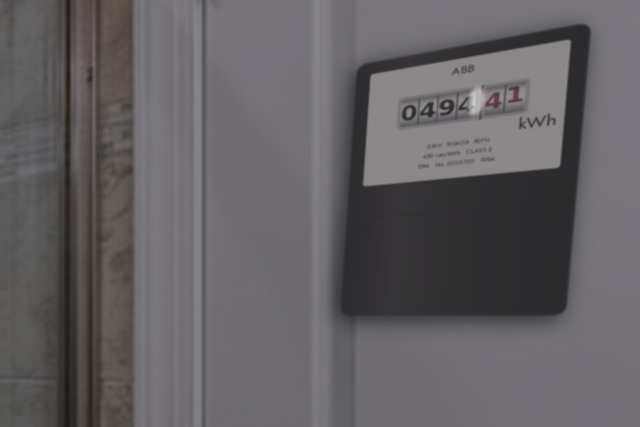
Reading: 494.41 (kWh)
